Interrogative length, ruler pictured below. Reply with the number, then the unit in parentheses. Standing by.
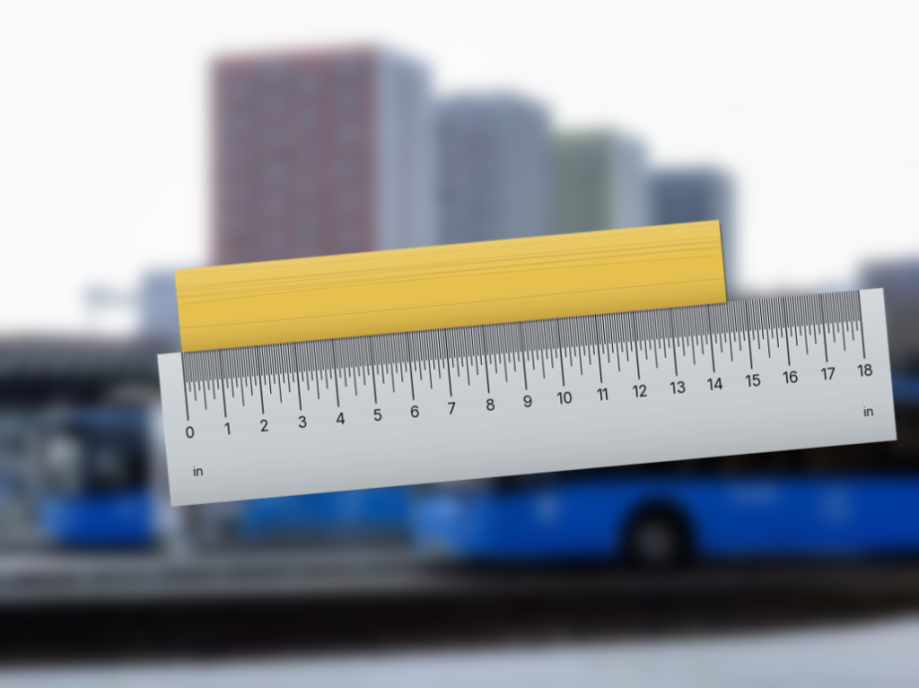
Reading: 14.5 (in)
